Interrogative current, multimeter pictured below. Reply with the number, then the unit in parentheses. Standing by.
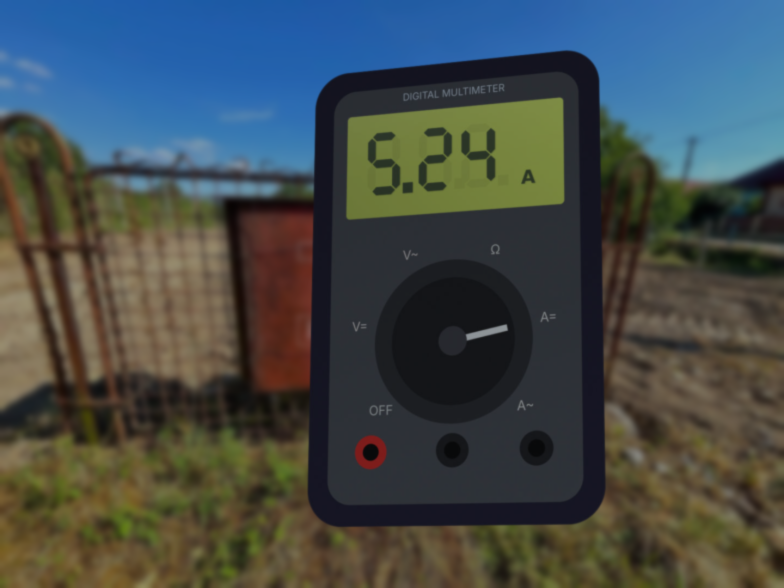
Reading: 5.24 (A)
